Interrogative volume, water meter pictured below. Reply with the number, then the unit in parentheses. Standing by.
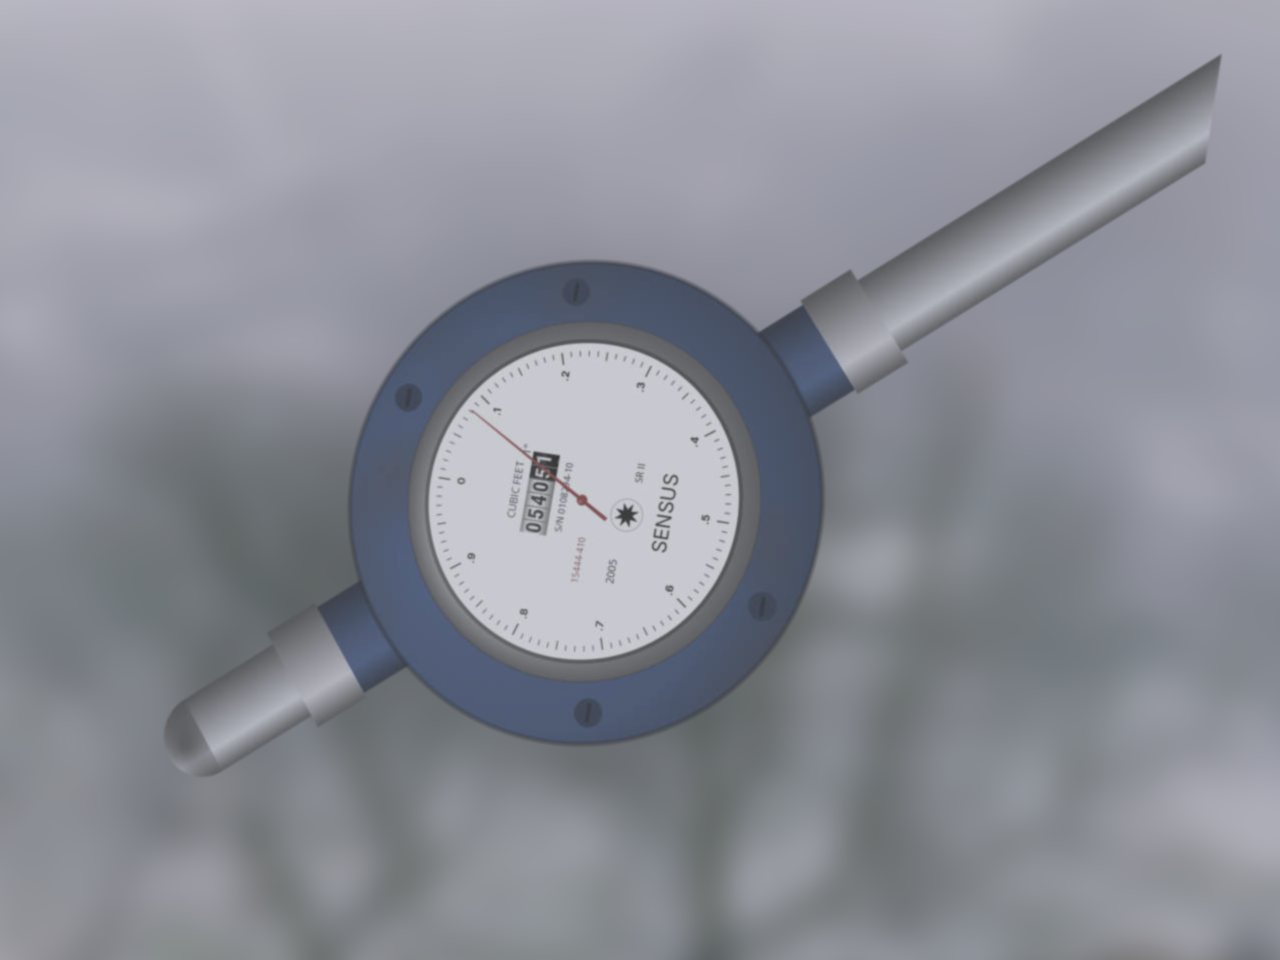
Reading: 54051.08 (ft³)
